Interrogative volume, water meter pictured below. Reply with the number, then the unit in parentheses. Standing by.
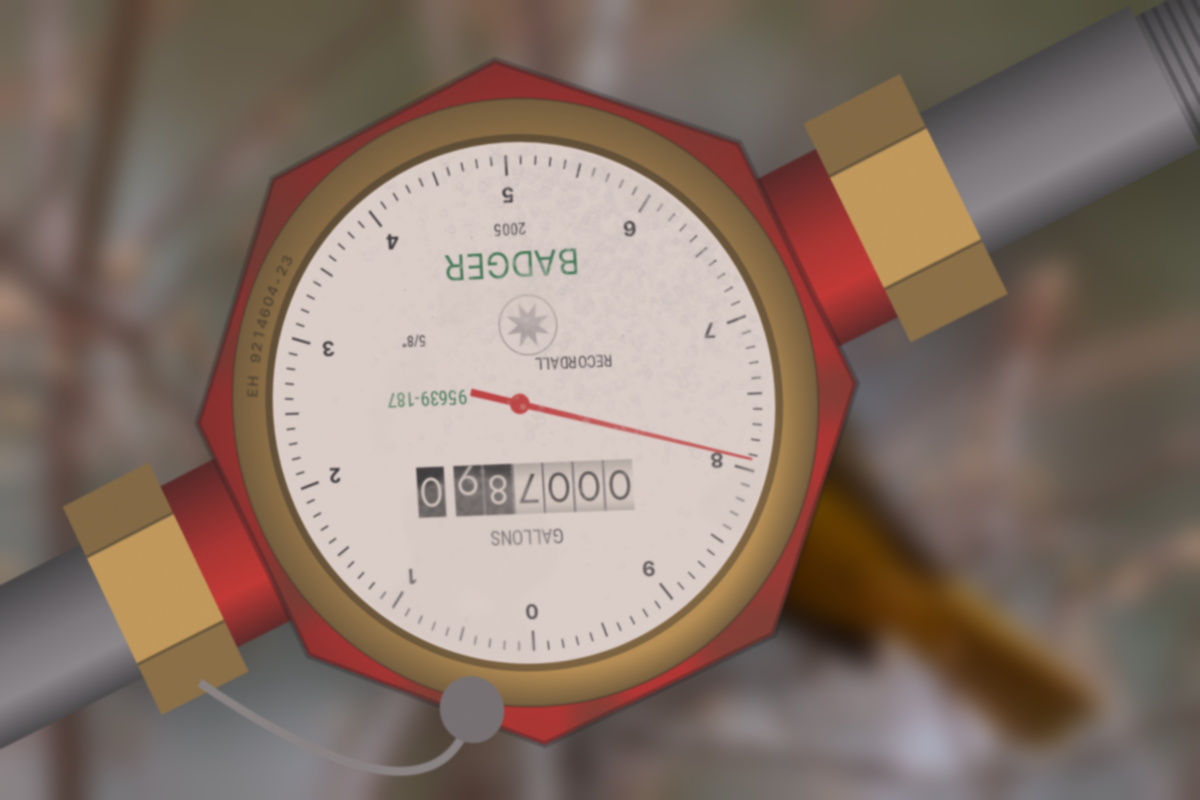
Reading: 7887.9 (gal)
